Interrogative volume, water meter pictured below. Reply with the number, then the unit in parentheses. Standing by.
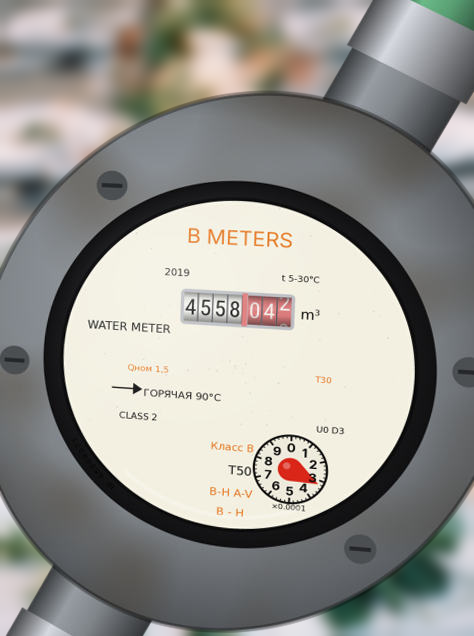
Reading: 4558.0423 (m³)
